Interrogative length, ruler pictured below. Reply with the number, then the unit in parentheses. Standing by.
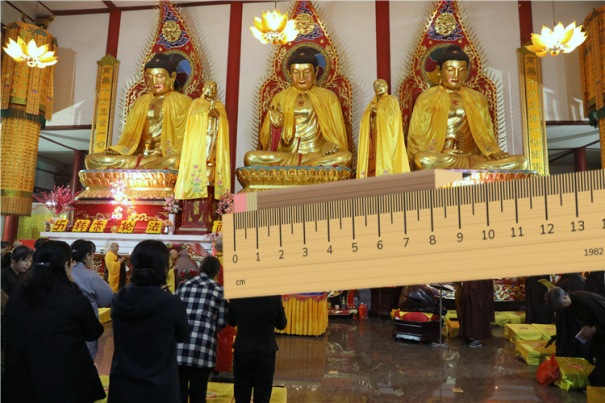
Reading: 9.5 (cm)
